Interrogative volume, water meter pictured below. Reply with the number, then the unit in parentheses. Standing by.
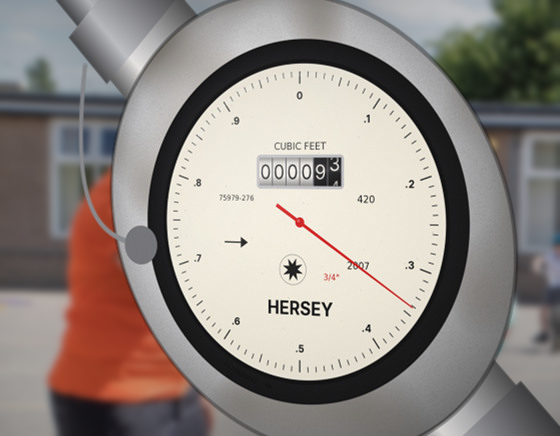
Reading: 93.34 (ft³)
